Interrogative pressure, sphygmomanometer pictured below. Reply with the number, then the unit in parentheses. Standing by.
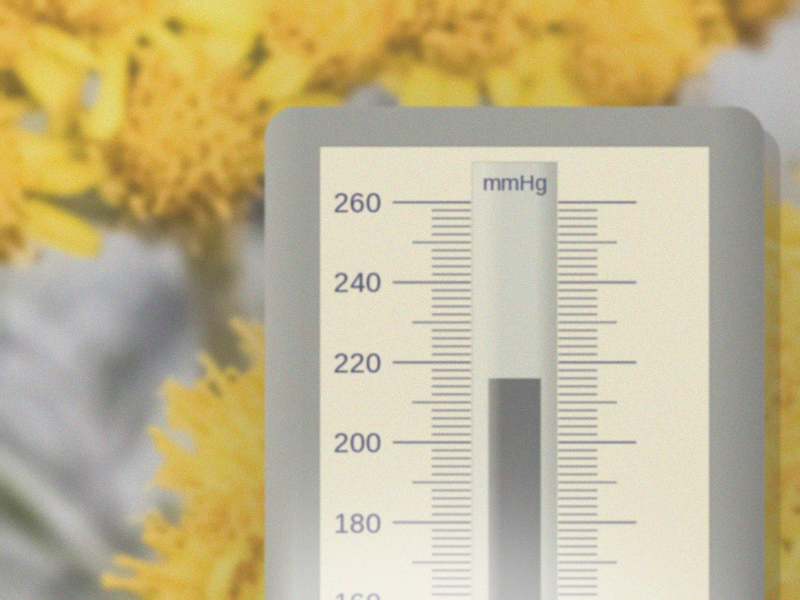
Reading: 216 (mmHg)
